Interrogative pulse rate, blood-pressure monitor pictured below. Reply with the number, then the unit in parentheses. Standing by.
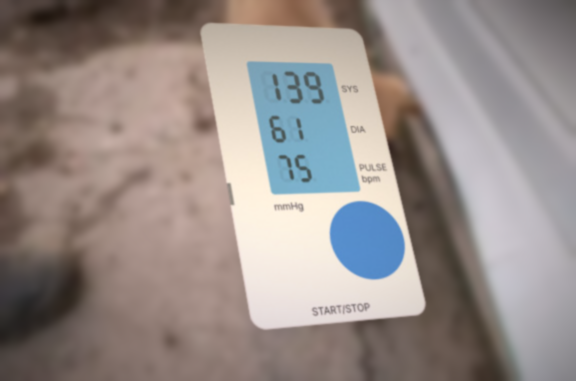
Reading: 75 (bpm)
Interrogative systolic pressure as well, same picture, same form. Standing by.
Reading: 139 (mmHg)
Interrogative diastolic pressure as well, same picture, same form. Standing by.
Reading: 61 (mmHg)
